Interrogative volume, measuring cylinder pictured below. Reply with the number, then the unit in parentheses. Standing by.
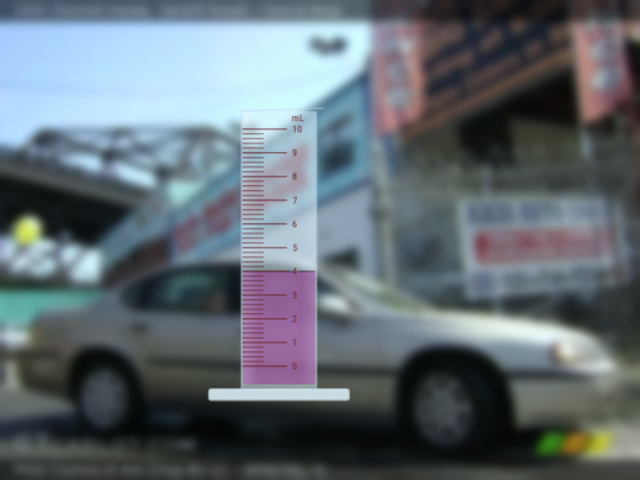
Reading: 4 (mL)
